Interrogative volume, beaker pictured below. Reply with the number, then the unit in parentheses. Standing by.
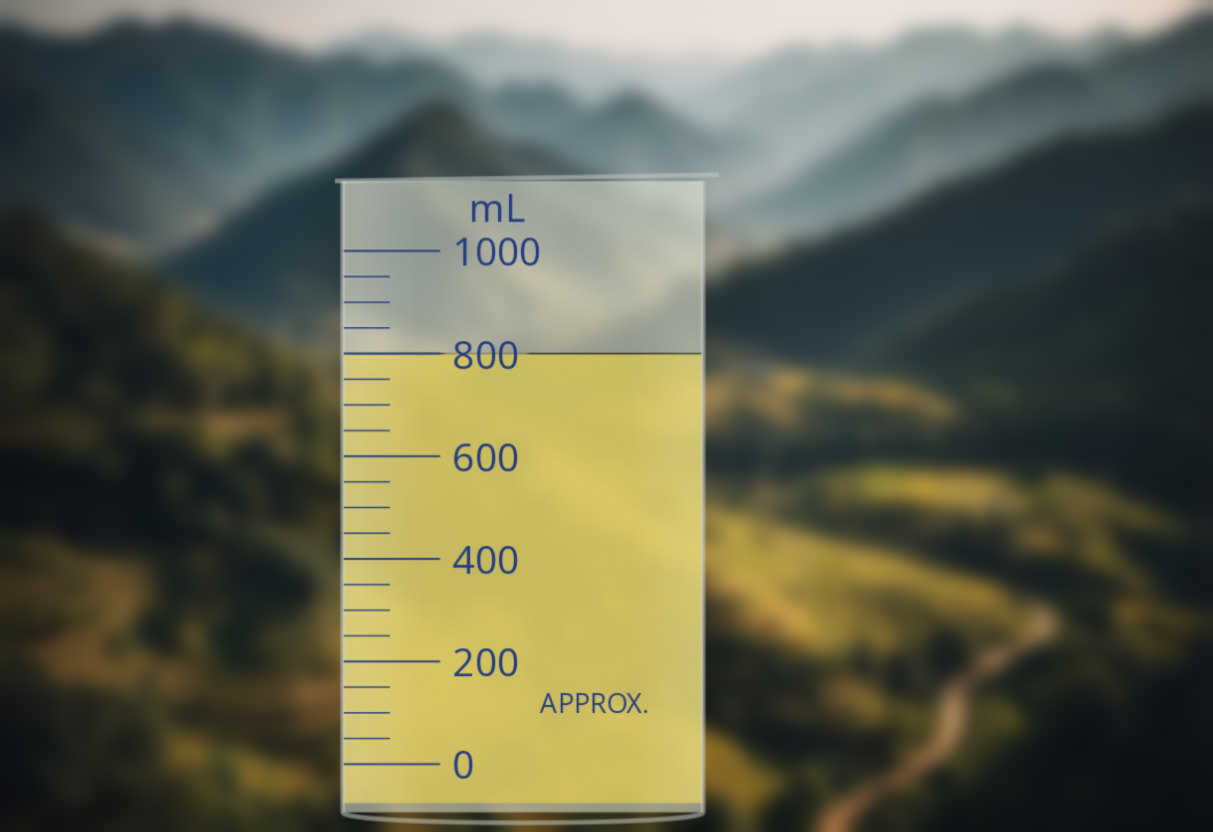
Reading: 800 (mL)
